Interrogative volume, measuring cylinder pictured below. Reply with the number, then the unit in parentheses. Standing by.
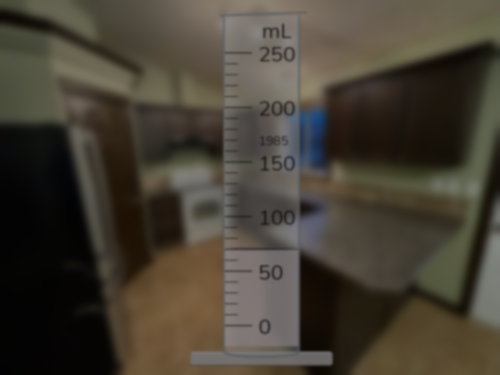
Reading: 70 (mL)
